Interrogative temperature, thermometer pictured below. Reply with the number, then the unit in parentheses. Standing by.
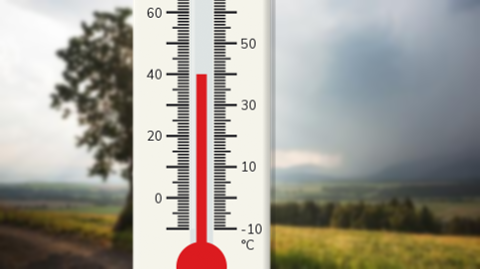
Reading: 40 (°C)
